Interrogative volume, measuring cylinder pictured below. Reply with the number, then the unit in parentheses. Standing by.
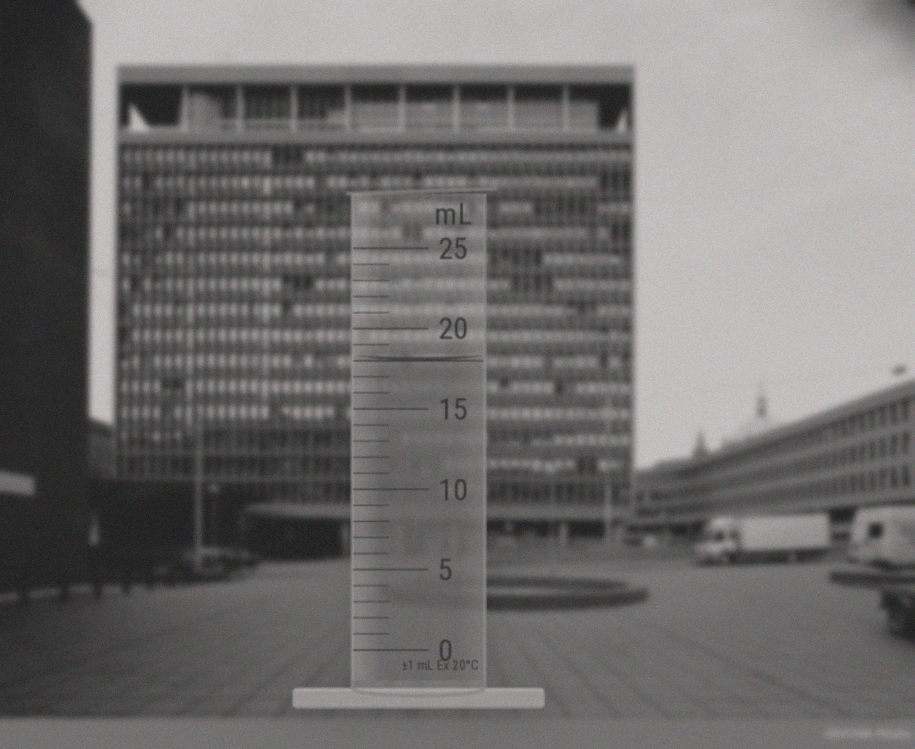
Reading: 18 (mL)
